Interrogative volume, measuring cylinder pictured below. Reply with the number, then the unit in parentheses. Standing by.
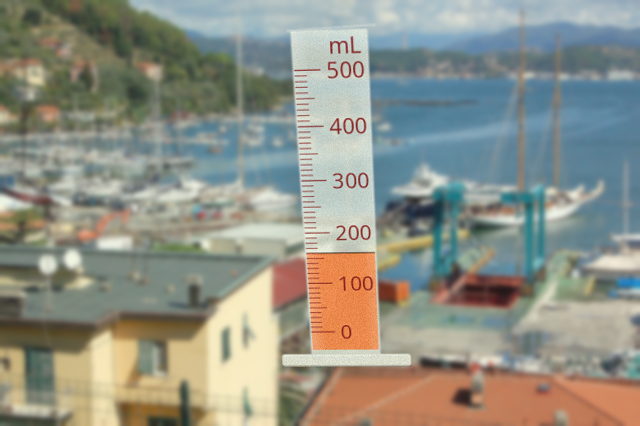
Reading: 160 (mL)
